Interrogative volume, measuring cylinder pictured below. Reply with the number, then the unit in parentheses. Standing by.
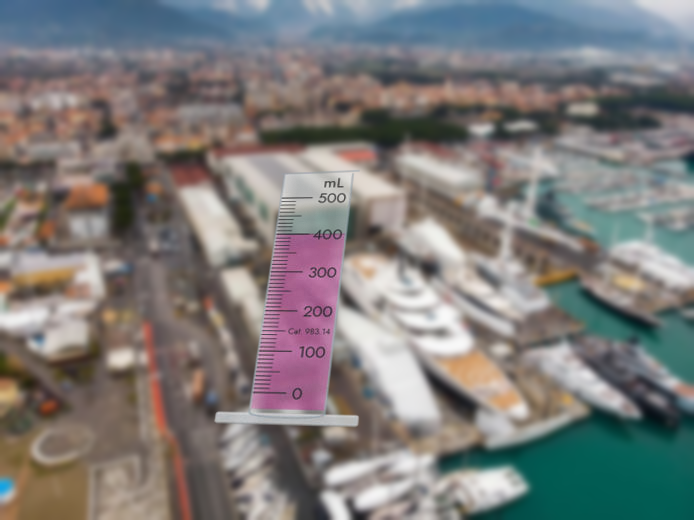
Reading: 400 (mL)
